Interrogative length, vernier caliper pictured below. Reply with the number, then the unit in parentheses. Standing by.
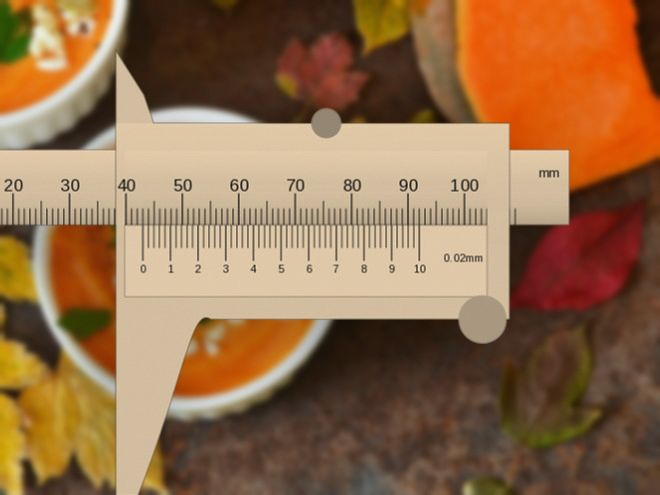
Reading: 43.0 (mm)
